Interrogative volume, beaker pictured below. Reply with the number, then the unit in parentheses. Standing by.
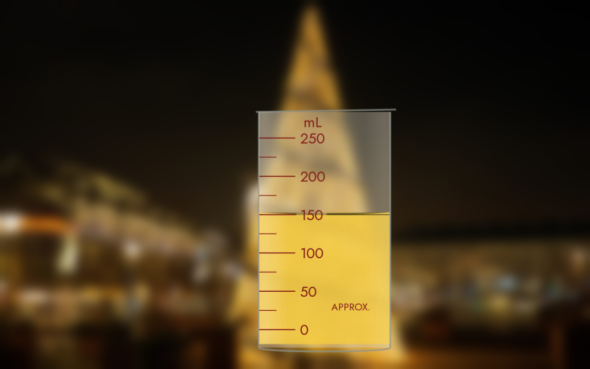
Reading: 150 (mL)
